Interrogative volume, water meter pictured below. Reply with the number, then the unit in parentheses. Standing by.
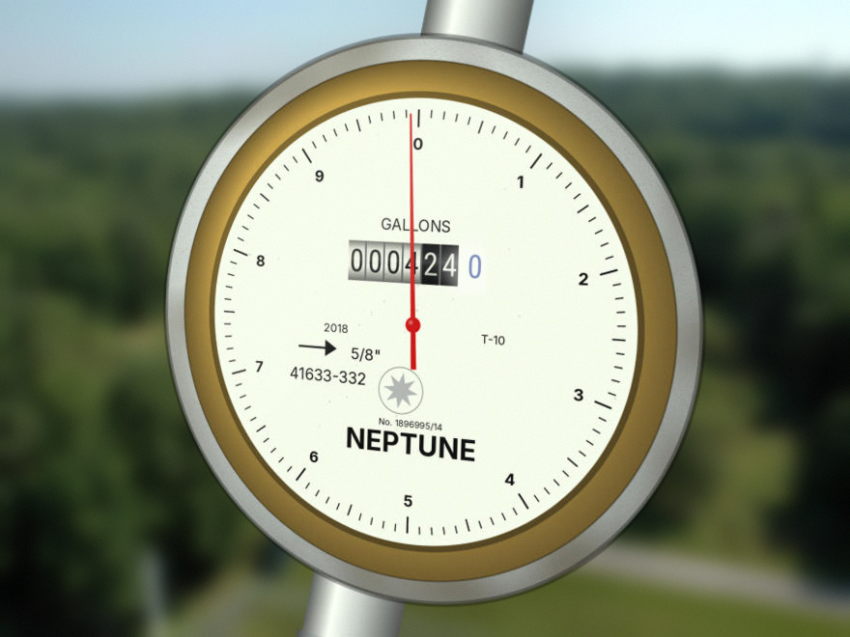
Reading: 4239.9 (gal)
